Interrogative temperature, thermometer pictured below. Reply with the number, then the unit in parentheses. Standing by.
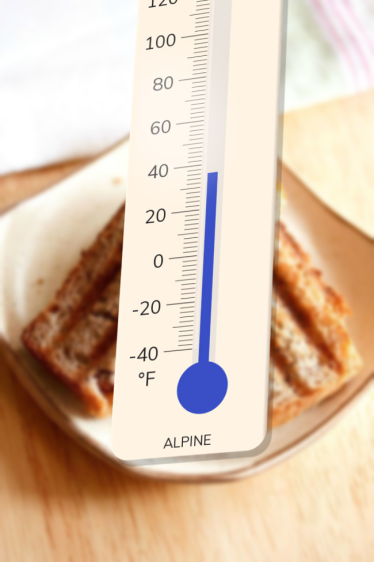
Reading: 36 (°F)
